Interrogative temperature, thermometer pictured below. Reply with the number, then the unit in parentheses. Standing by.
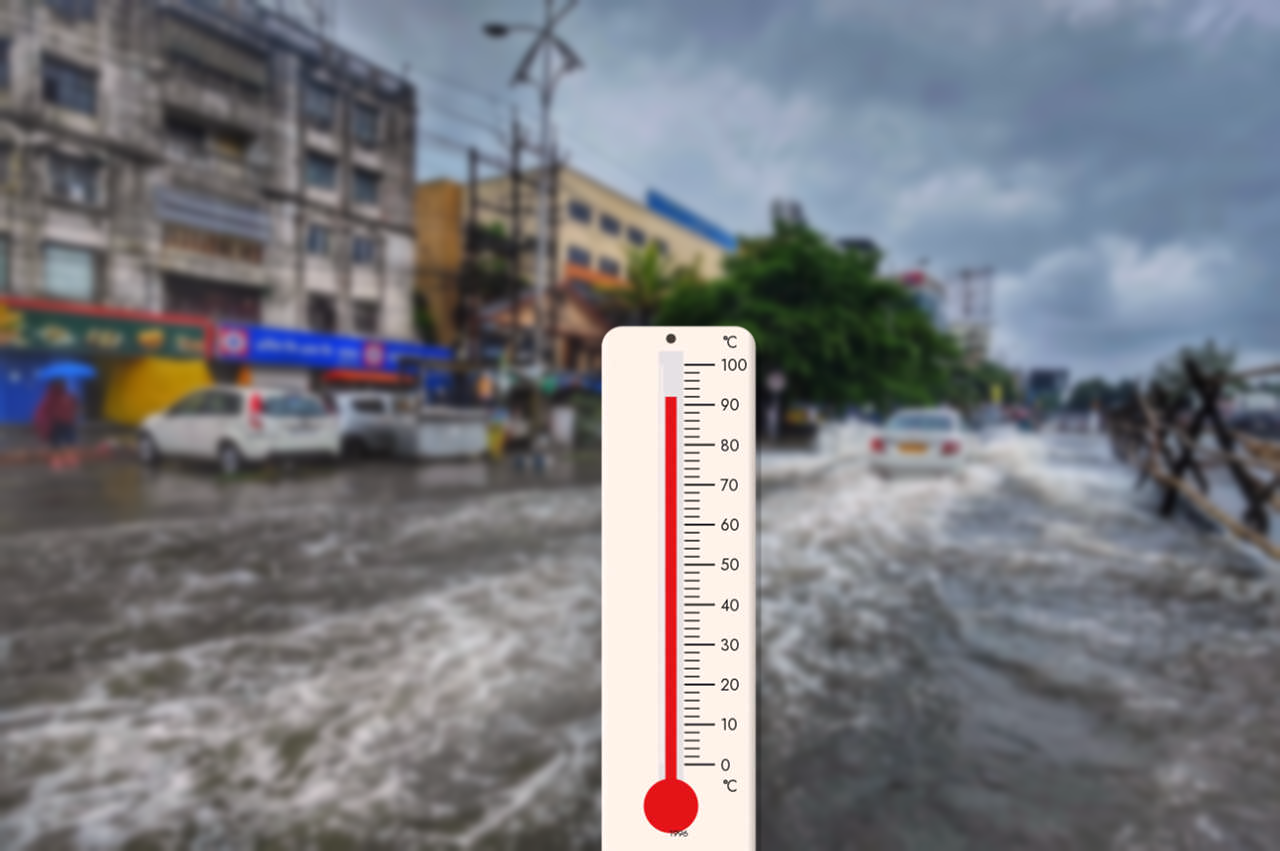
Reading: 92 (°C)
